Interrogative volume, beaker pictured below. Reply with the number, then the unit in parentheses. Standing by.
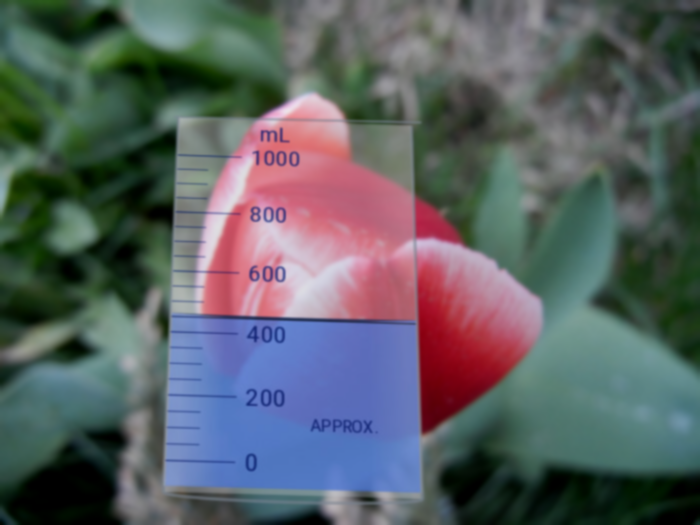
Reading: 450 (mL)
